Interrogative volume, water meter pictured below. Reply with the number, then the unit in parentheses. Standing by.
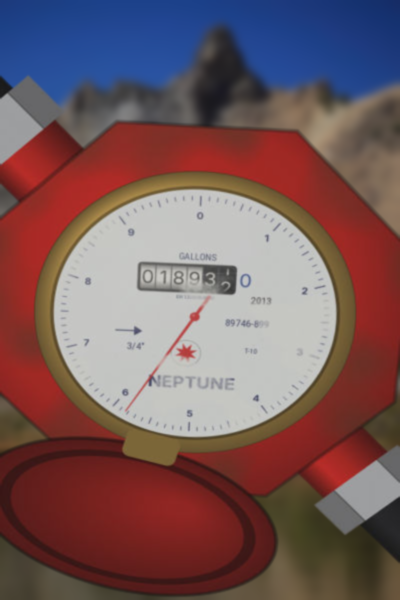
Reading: 189315.8 (gal)
